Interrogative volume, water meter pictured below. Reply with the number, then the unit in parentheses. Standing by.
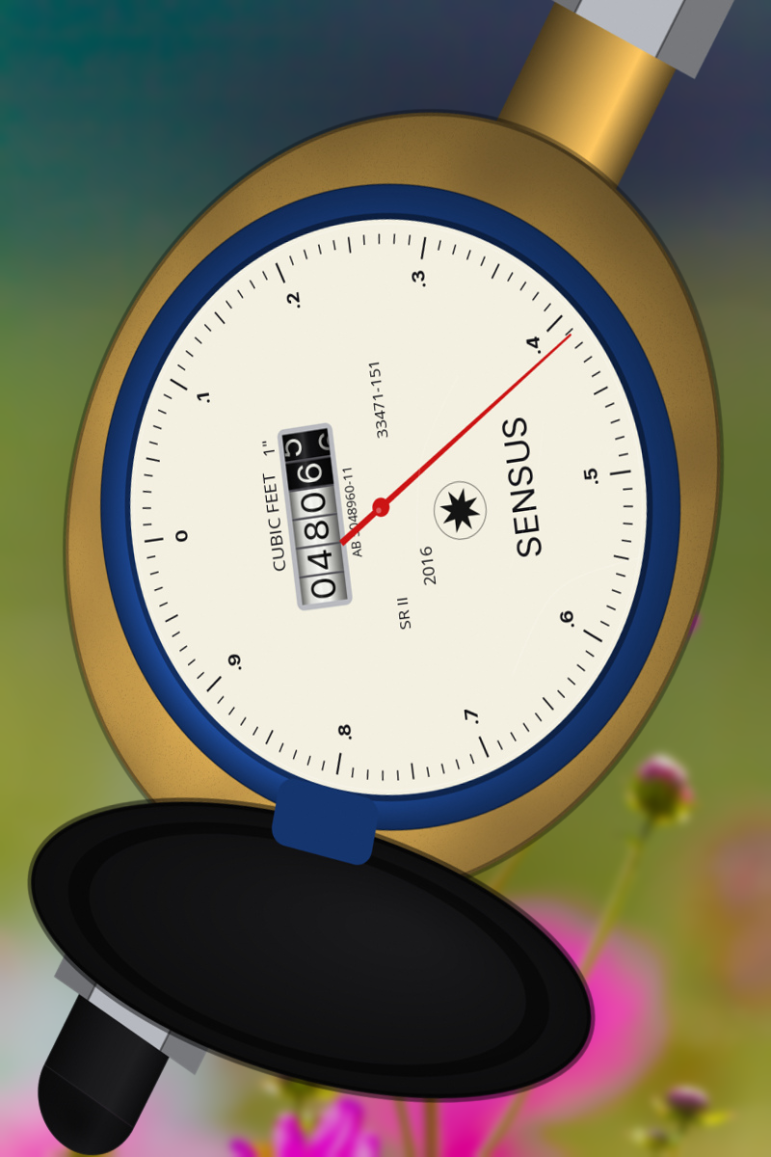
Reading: 48065.41 (ft³)
